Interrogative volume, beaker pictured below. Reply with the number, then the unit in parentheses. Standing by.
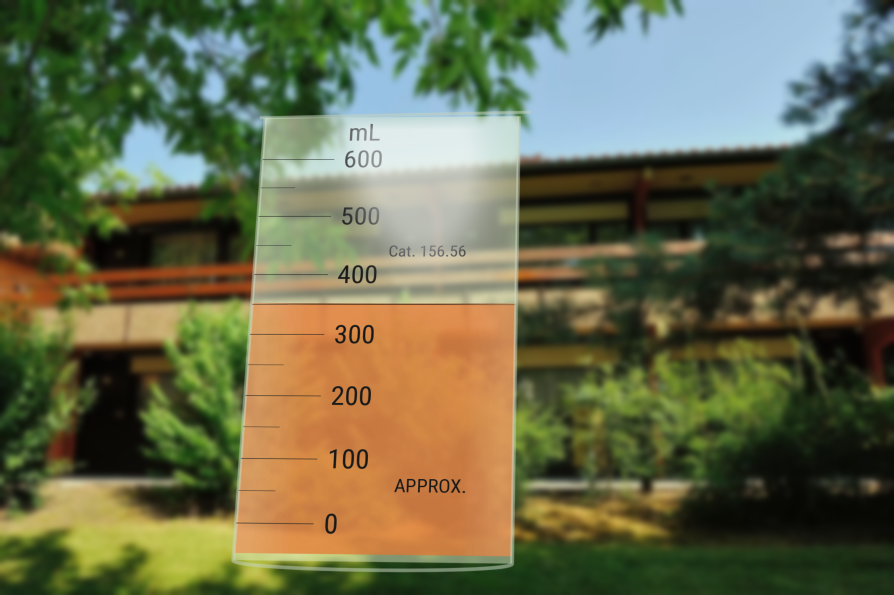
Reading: 350 (mL)
